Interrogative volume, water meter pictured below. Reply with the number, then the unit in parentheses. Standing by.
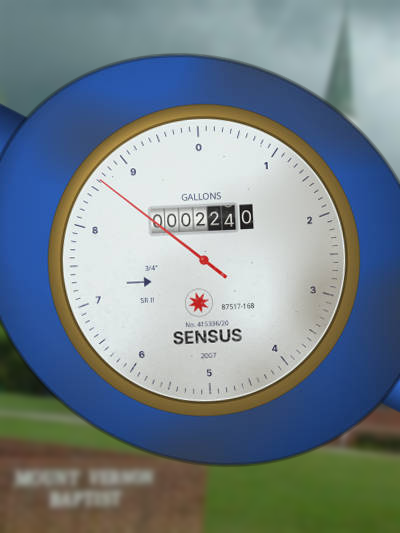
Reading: 2238.6 (gal)
